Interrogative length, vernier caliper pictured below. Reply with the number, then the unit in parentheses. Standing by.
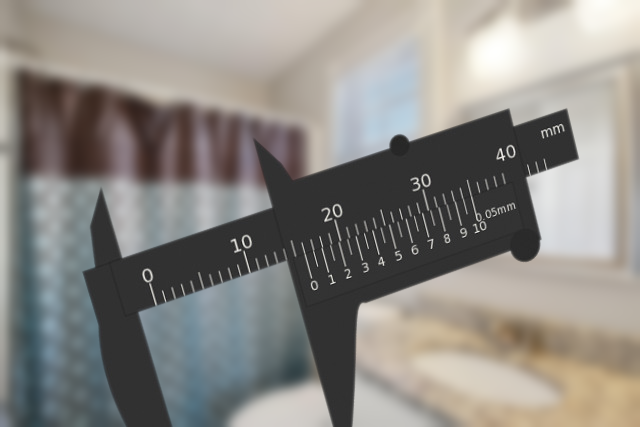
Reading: 16.0 (mm)
